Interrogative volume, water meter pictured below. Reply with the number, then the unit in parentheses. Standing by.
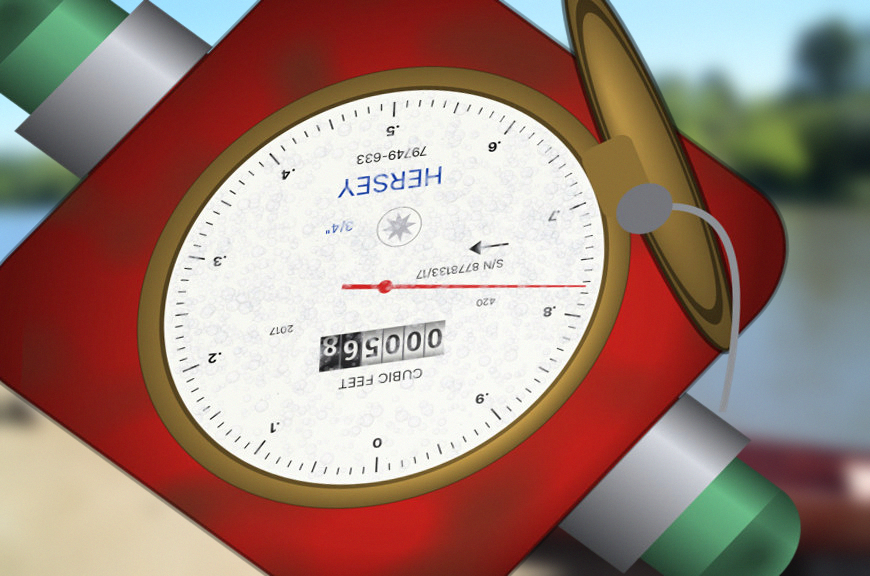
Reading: 567.77 (ft³)
